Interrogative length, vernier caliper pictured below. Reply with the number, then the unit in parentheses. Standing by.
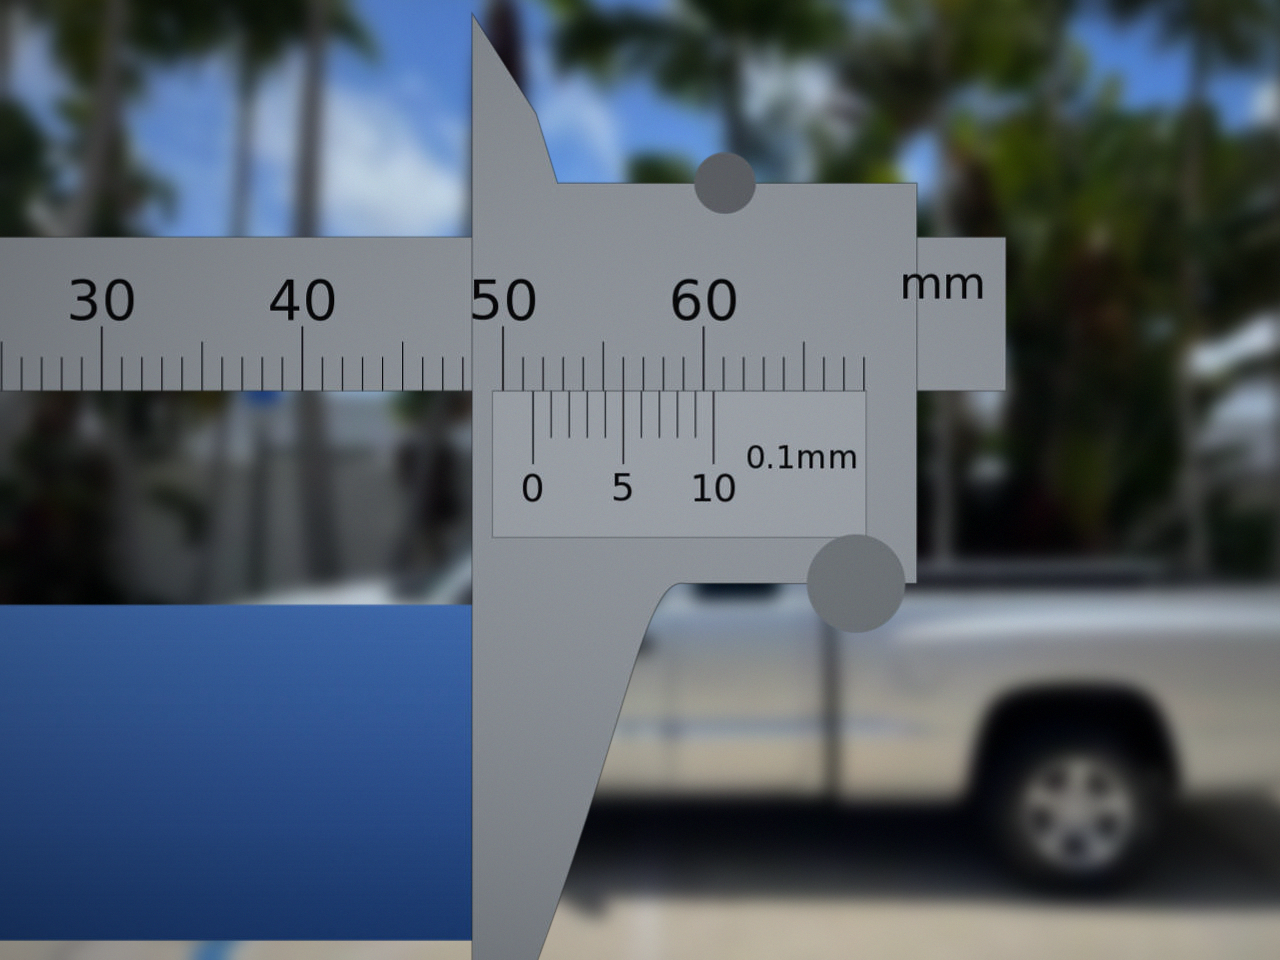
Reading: 51.5 (mm)
